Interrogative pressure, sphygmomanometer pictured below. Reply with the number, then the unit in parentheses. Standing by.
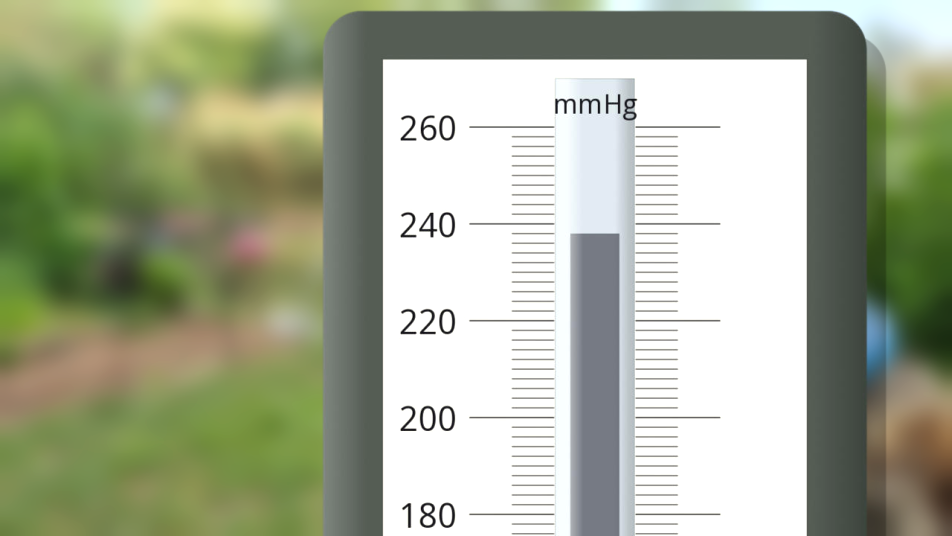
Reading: 238 (mmHg)
